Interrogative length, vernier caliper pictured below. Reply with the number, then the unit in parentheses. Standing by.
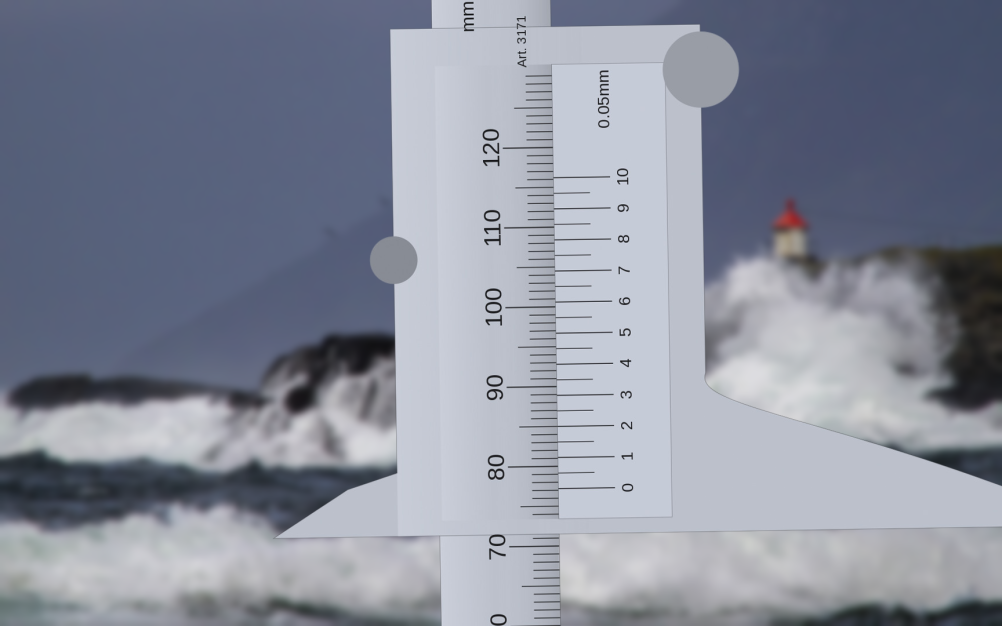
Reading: 77.2 (mm)
